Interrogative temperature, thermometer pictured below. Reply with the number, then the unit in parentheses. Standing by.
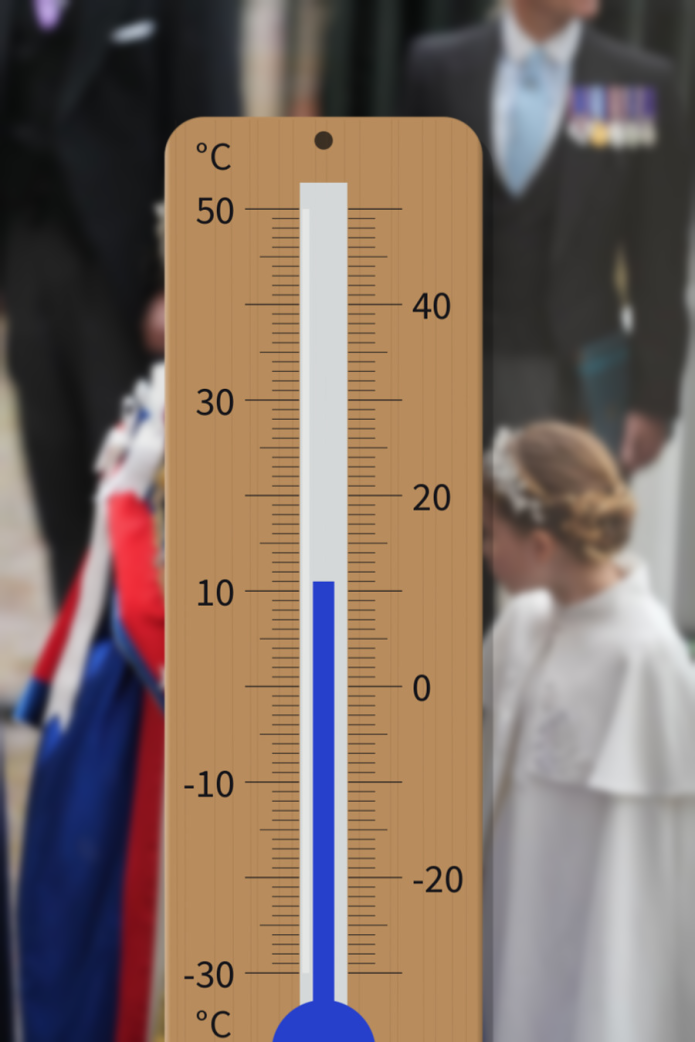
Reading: 11 (°C)
